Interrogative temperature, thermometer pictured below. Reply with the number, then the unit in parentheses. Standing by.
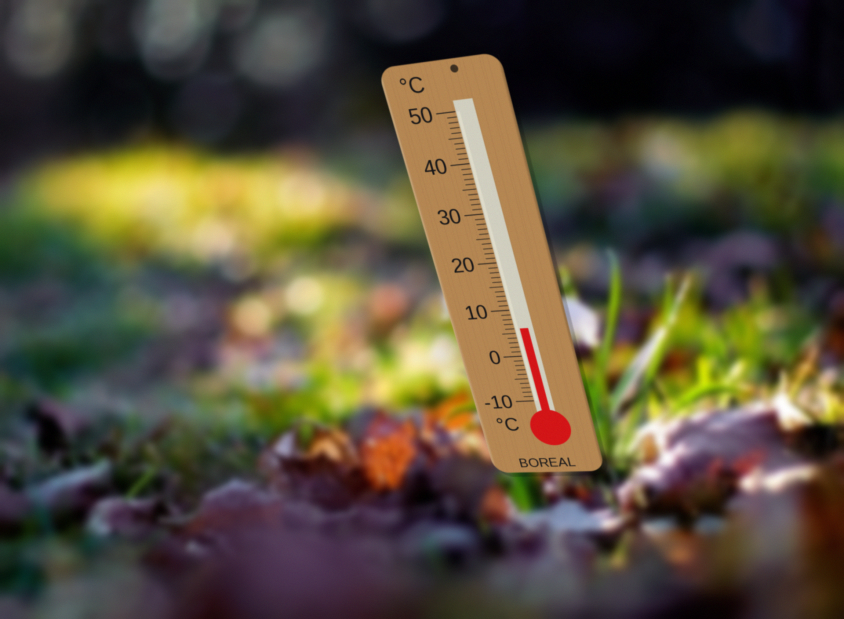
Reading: 6 (°C)
